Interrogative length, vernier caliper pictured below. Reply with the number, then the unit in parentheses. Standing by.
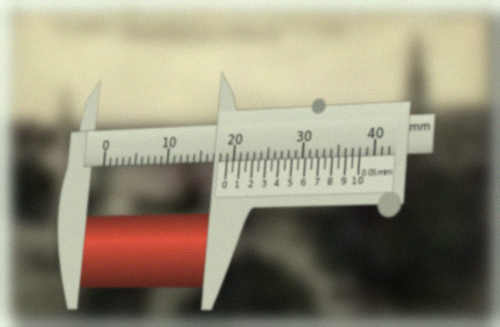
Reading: 19.0 (mm)
